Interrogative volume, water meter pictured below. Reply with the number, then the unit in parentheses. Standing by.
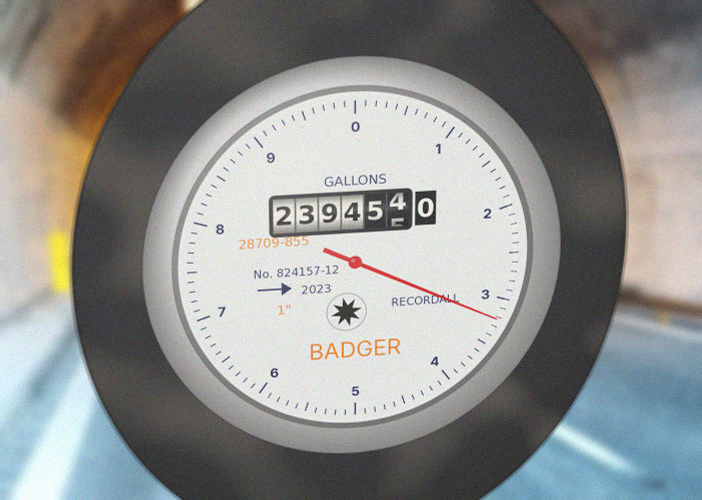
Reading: 2394543.2 (gal)
